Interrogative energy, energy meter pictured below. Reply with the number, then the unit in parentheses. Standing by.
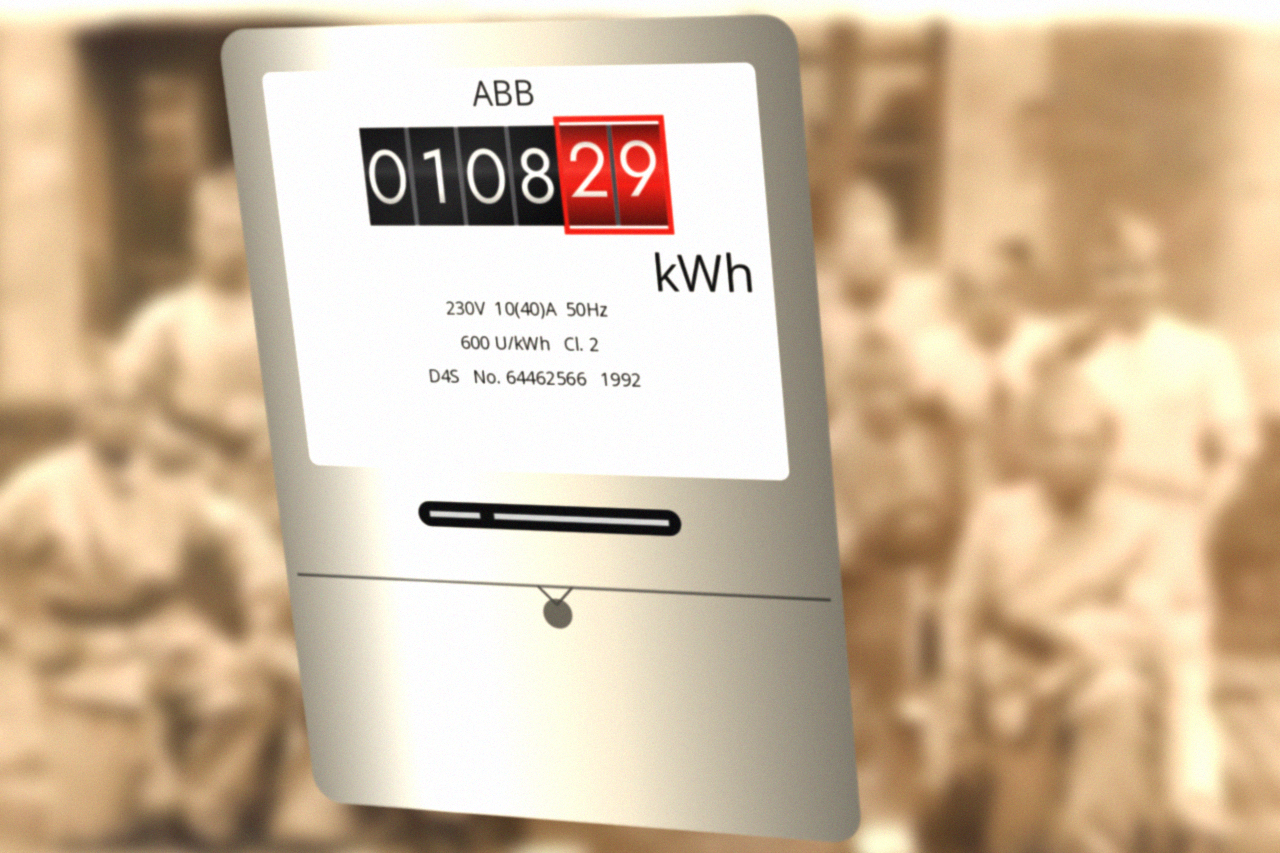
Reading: 108.29 (kWh)
